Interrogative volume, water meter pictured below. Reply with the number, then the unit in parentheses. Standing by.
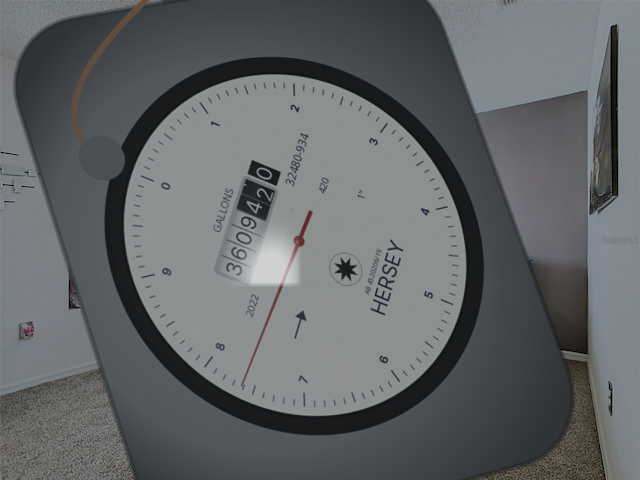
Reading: 3609417.6 (gal)
